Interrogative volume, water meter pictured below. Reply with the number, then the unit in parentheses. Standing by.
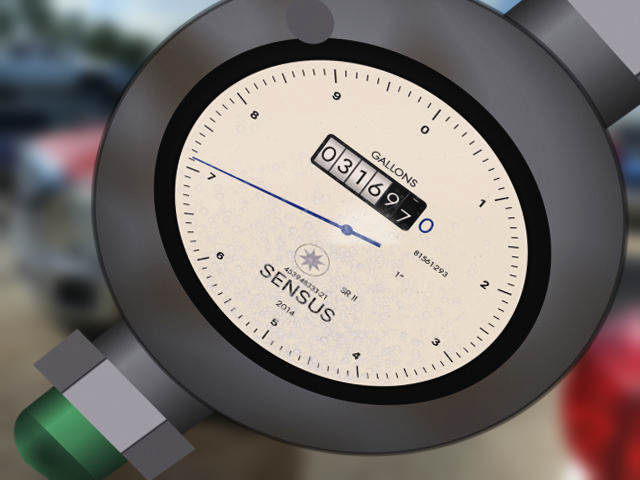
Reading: 316967.1 (gal)
